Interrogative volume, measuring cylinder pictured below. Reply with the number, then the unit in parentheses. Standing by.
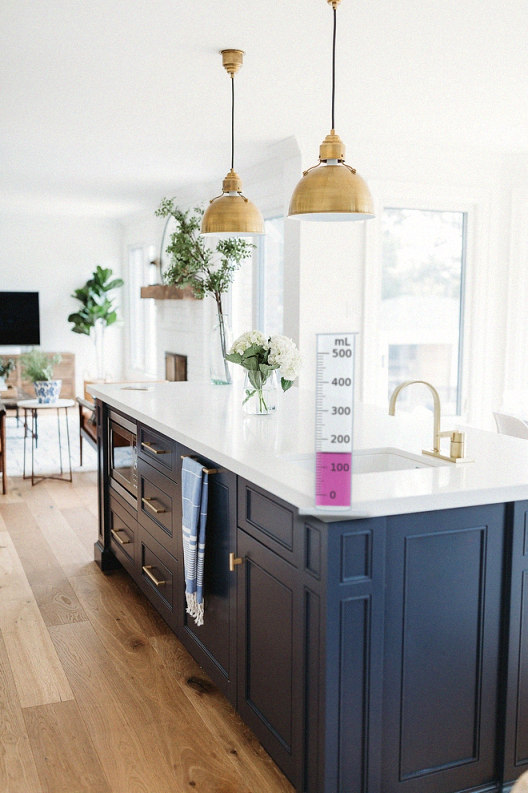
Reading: 150 (mL)
